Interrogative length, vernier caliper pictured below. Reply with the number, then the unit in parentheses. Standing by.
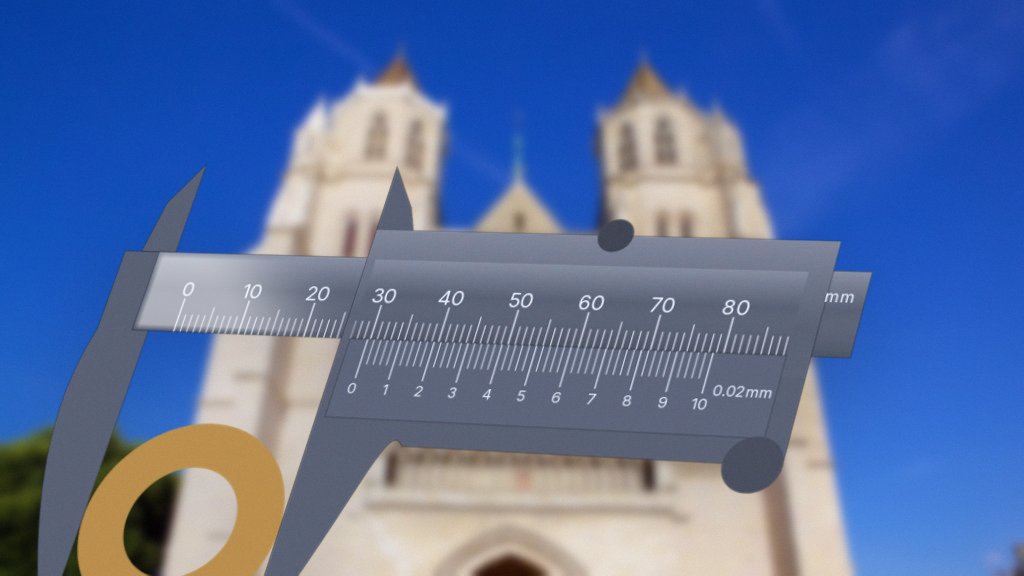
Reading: 29.6 (mm)
